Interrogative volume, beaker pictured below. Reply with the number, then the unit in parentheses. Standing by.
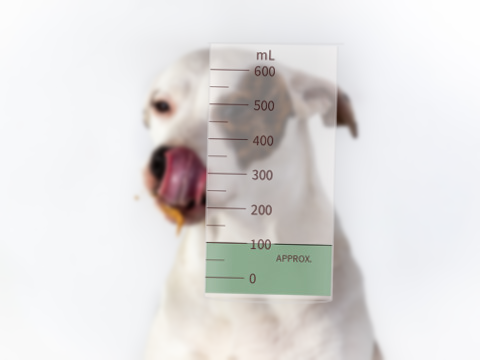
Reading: 100 (mL)
